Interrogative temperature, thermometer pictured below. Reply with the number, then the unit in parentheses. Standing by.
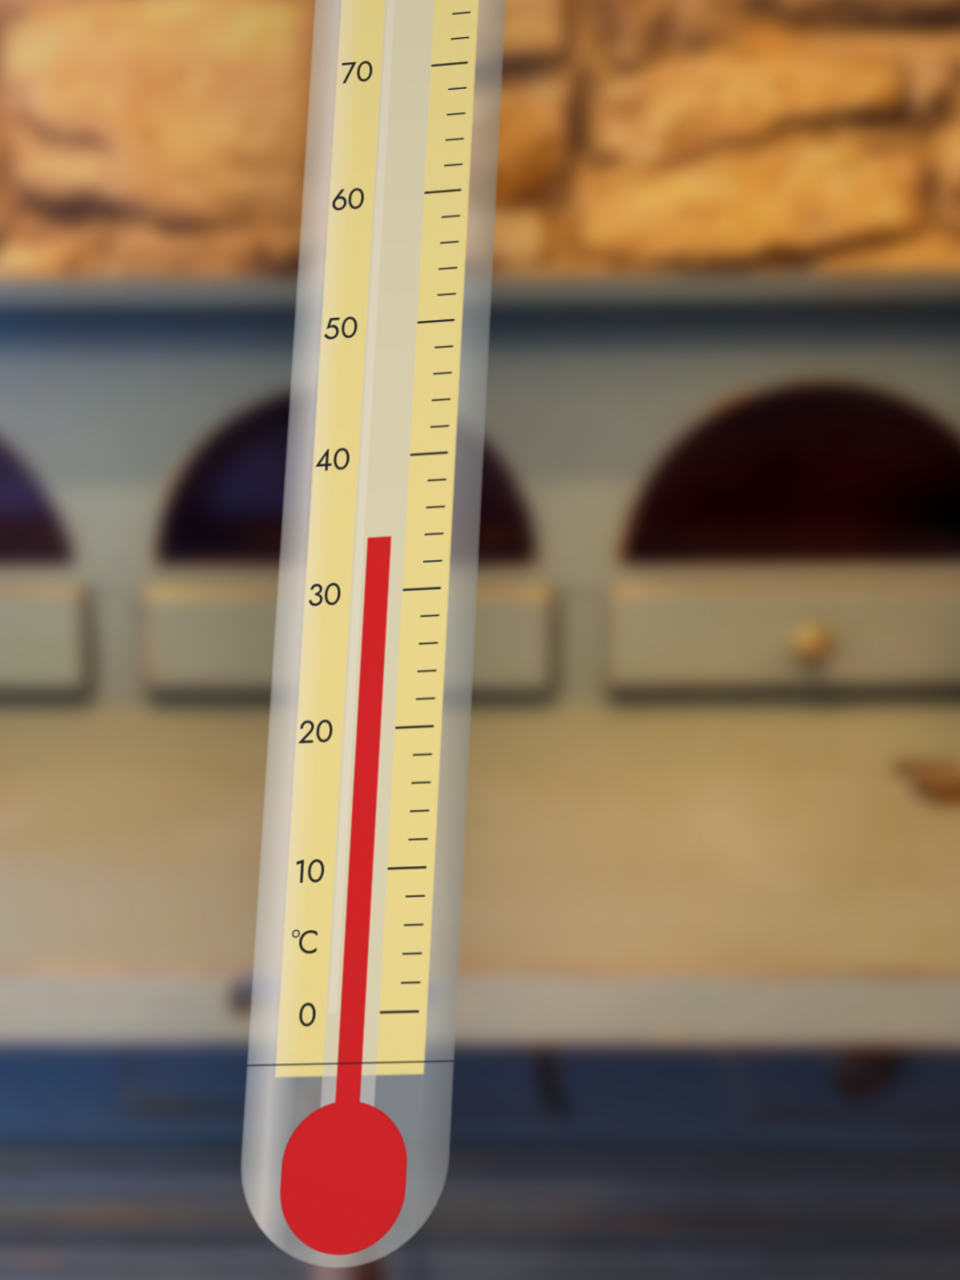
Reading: 34 (°C)
